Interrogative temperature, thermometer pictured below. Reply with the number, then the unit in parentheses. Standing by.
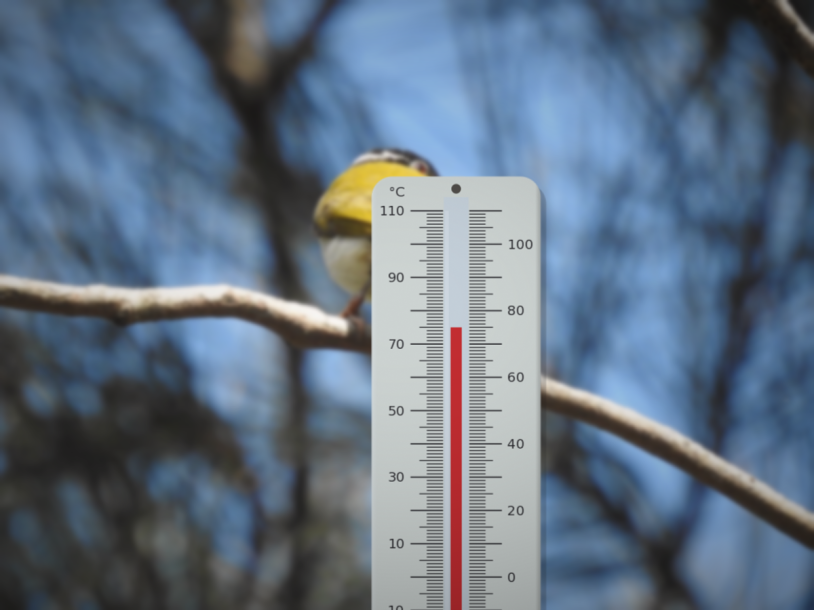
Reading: 75 (°C)
